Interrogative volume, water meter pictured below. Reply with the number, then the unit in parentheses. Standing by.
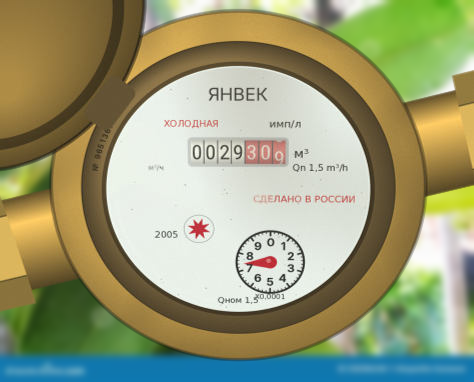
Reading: 29.3087 (m³)
